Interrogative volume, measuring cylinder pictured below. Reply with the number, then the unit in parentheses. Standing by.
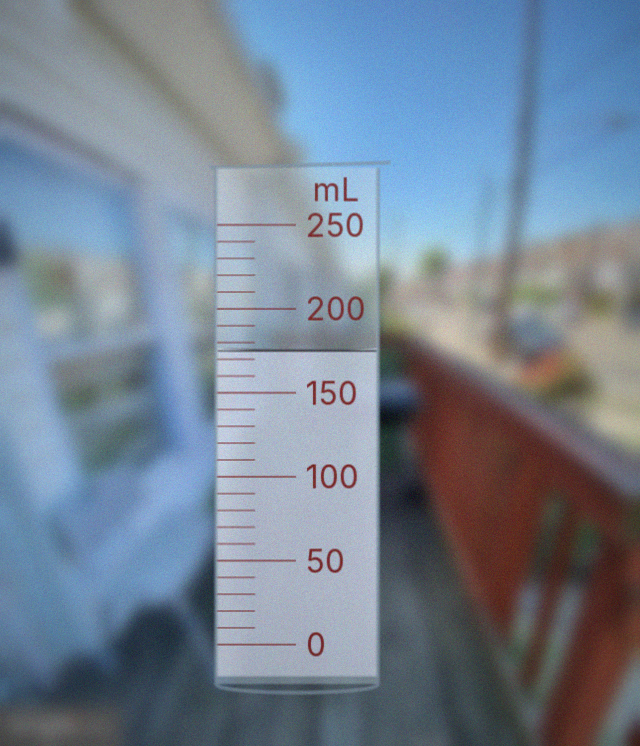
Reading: 175 (mL)
